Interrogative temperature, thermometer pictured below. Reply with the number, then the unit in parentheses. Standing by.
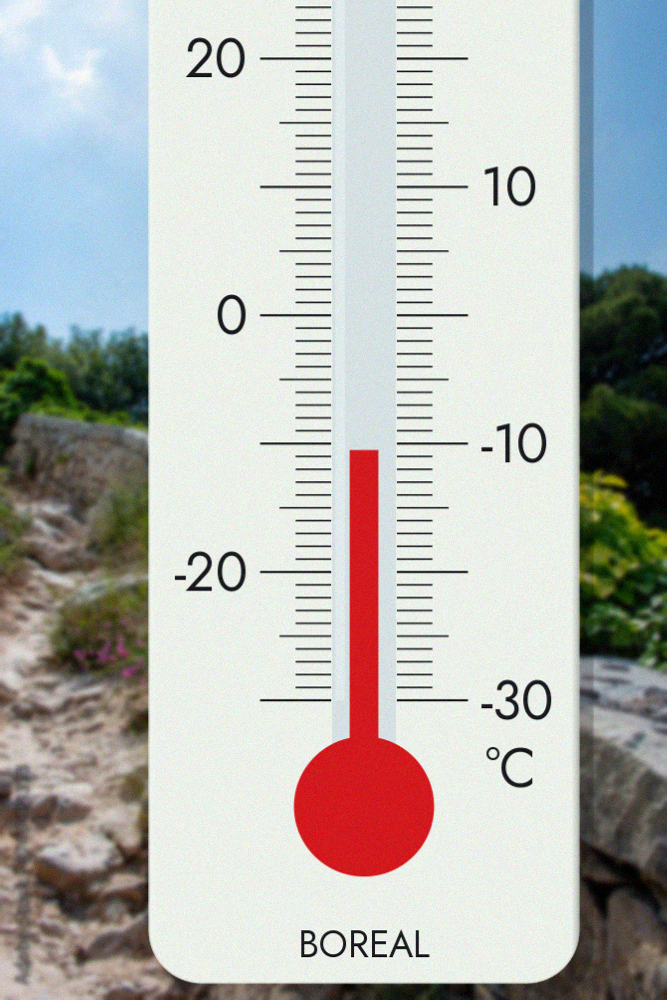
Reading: -10.5 (°C)
